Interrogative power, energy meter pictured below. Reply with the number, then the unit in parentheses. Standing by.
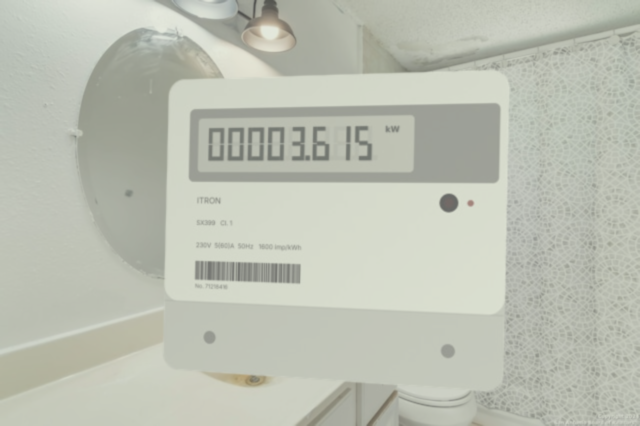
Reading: 3.615 (kW)
